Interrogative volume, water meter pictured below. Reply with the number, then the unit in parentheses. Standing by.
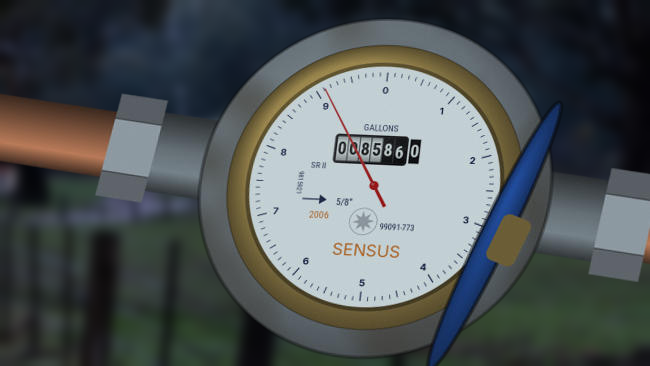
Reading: 85859.1 (gal)
